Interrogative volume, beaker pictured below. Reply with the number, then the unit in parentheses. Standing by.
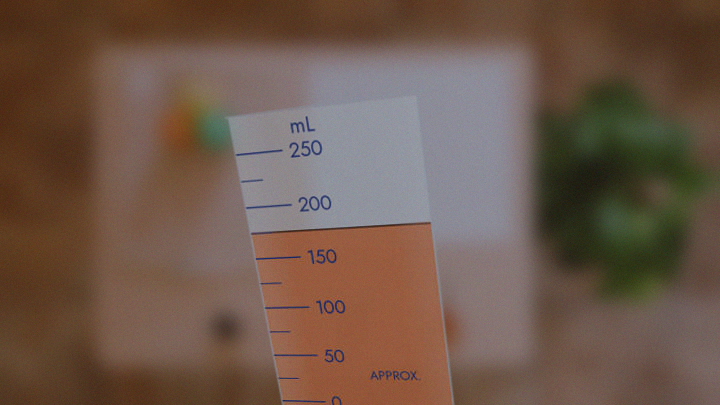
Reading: 175 (mL)
